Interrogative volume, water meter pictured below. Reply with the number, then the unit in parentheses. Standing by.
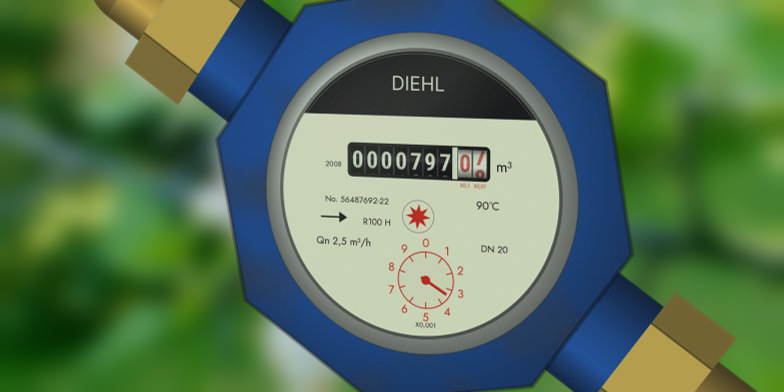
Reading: 797.073 (m³)
